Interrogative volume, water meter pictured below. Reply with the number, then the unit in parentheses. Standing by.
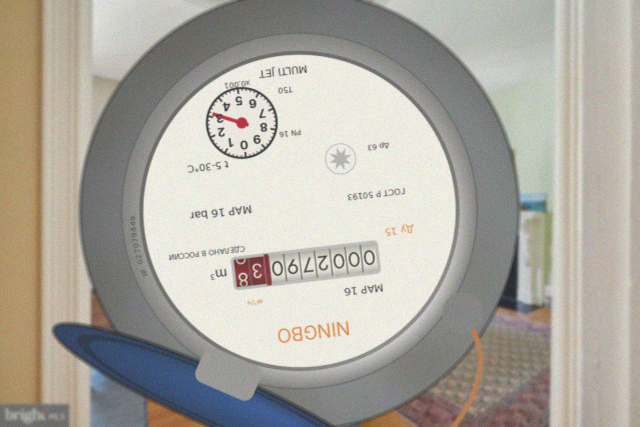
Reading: 2790.383 (m³)
